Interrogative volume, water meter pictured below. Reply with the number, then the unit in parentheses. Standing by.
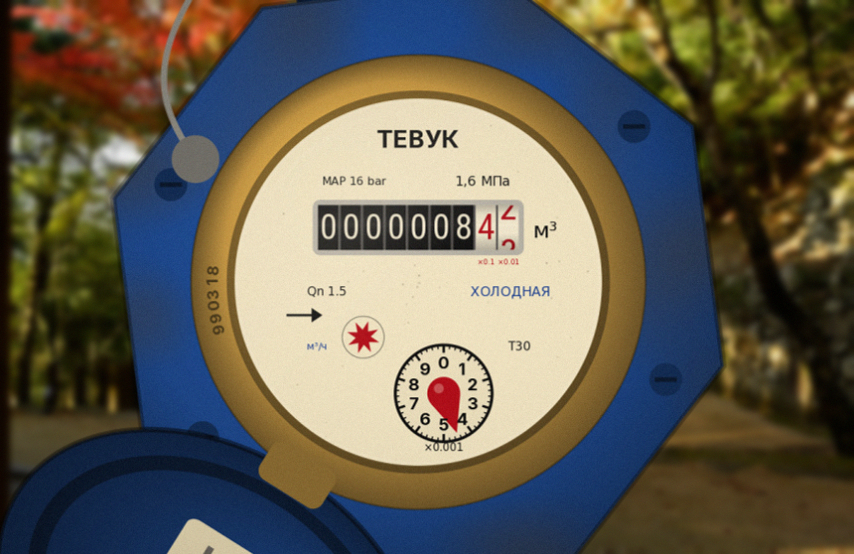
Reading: 8.424 (m³)
